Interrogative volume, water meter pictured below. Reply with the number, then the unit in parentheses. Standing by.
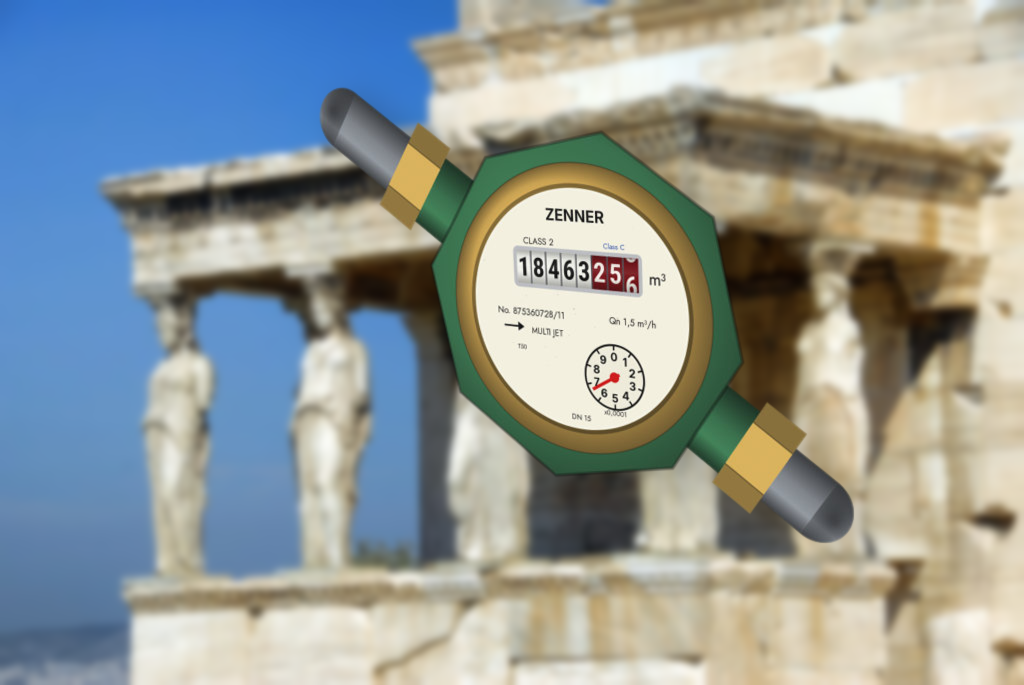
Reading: 18463.2556 (m³)
